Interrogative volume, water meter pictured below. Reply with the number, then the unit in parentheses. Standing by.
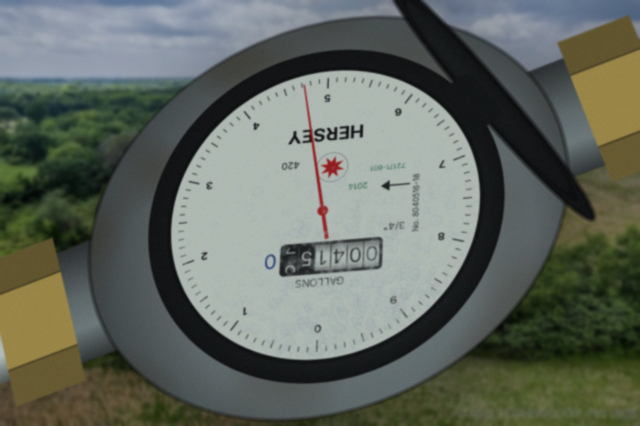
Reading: 41564.7 (gal)
